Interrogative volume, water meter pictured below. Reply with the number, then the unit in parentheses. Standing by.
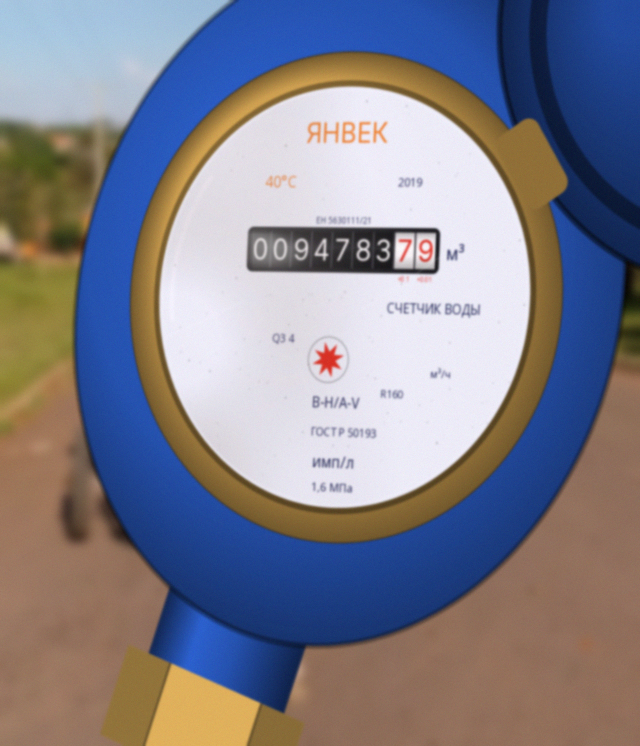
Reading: 94783.79 (m³)
